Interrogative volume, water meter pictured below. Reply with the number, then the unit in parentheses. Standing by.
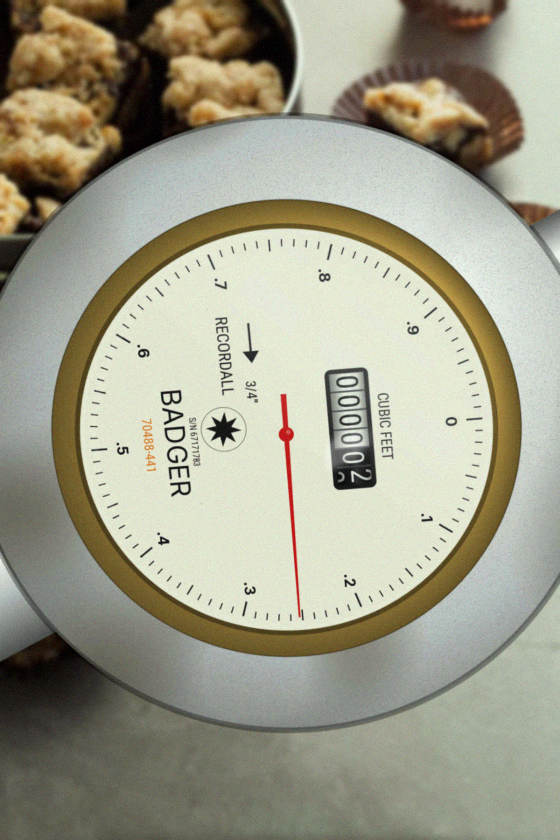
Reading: 2.25 (ft³)
